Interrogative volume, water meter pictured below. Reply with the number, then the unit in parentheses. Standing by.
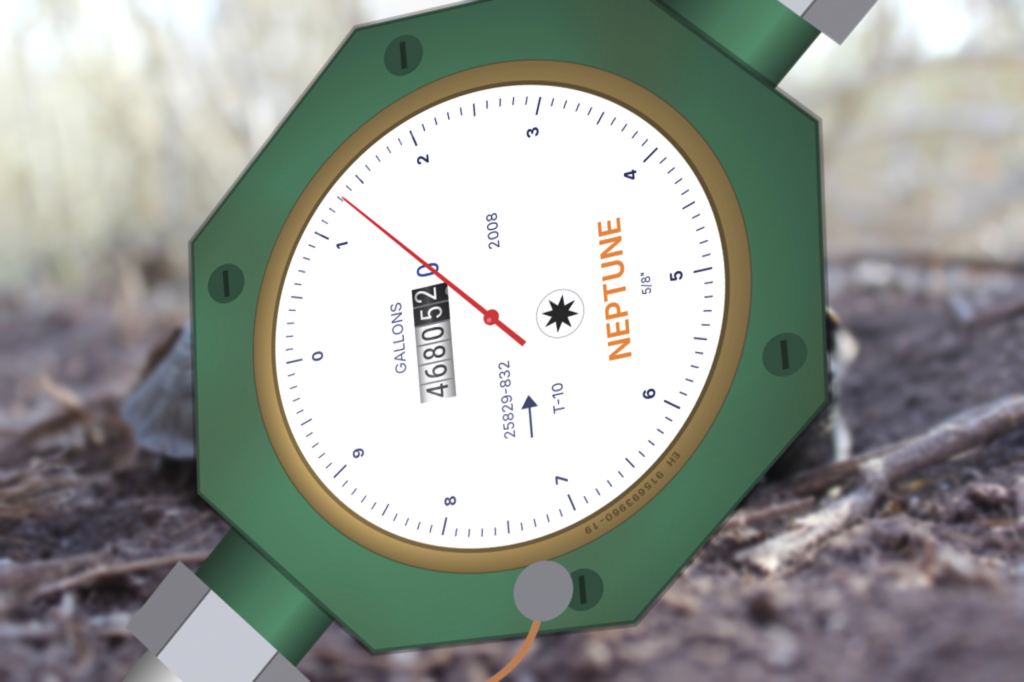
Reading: 4680521.3 (gal)
